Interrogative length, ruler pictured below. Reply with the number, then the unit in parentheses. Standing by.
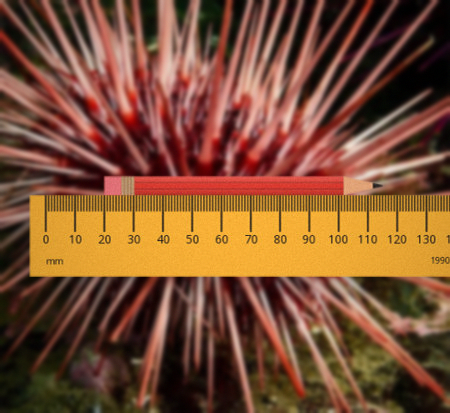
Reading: 95 (mm)
